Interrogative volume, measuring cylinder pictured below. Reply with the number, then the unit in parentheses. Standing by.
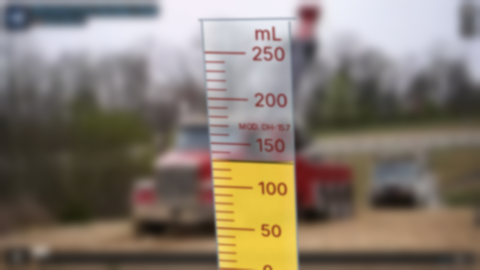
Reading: 130 (mL)
